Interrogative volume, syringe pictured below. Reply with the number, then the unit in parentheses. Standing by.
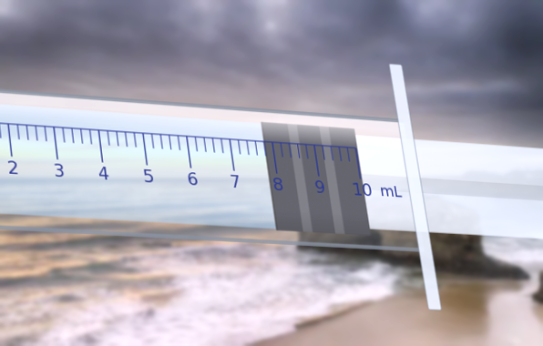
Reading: 7.8 (mL)
